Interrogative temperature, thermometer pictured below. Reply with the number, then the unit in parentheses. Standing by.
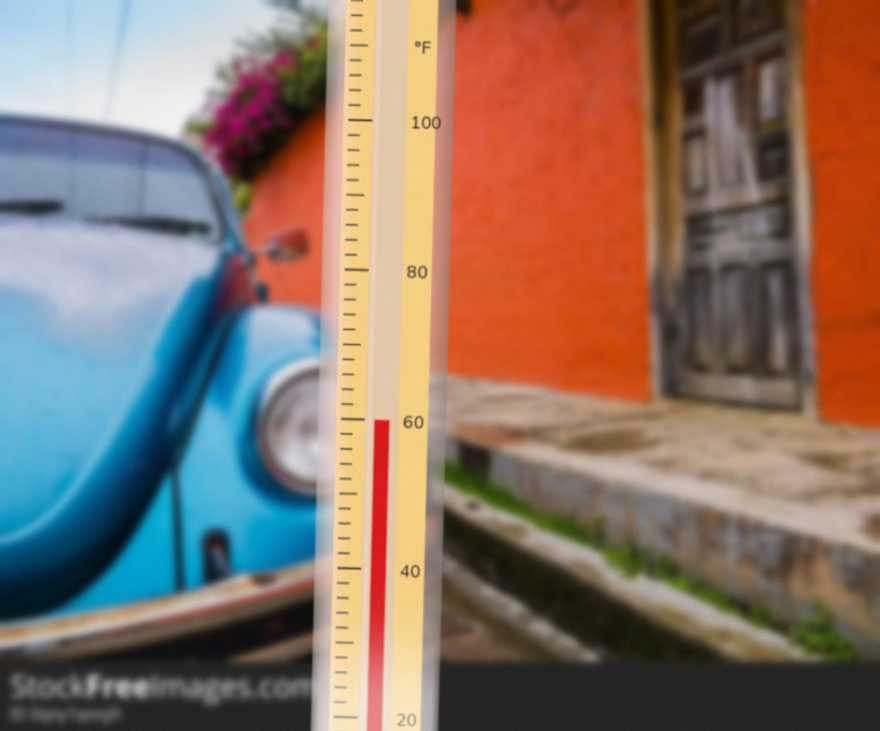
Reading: 60 (°F)
